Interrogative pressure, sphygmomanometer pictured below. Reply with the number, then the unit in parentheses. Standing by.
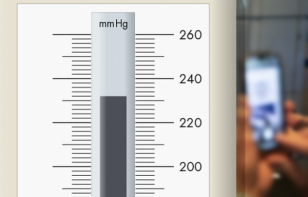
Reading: 232 (mmHg)
